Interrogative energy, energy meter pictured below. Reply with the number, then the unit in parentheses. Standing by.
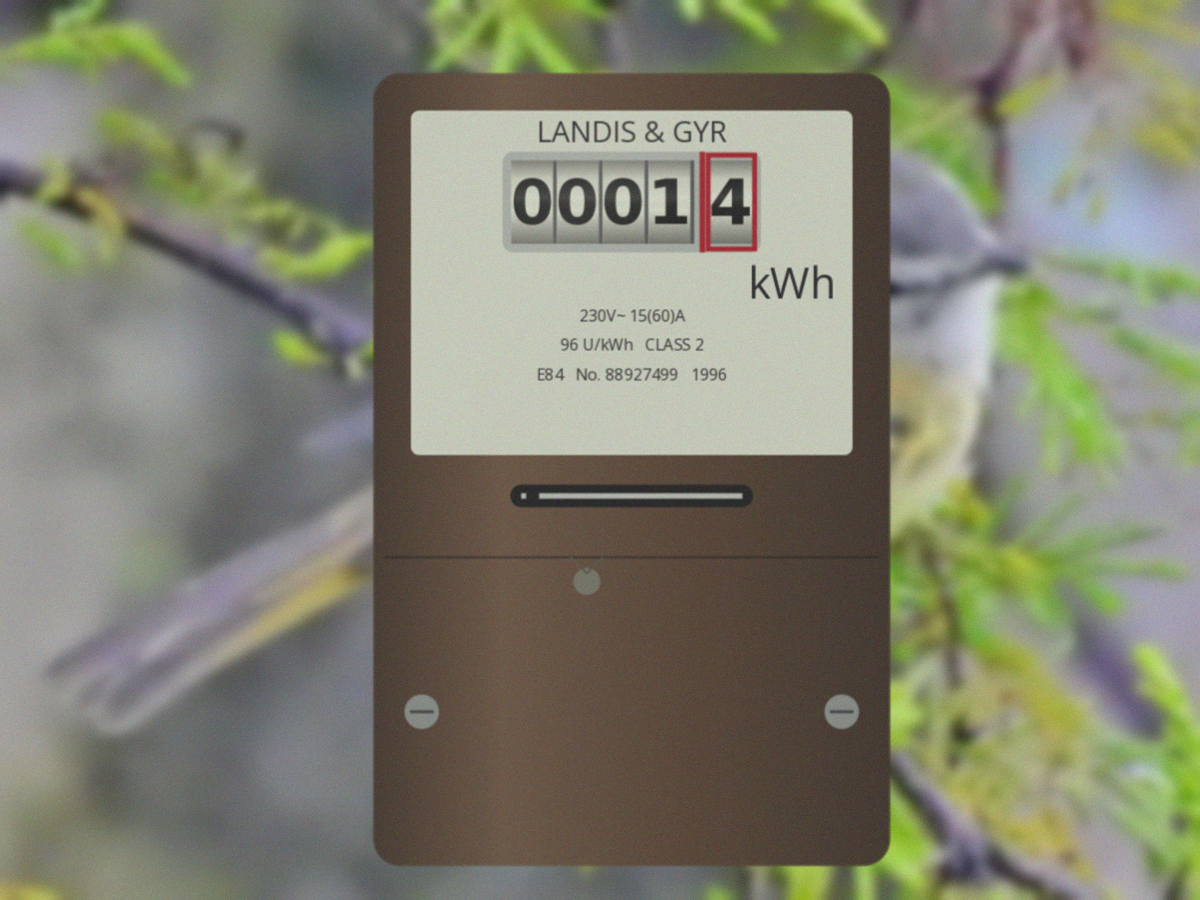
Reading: 1.4 (kWh)
